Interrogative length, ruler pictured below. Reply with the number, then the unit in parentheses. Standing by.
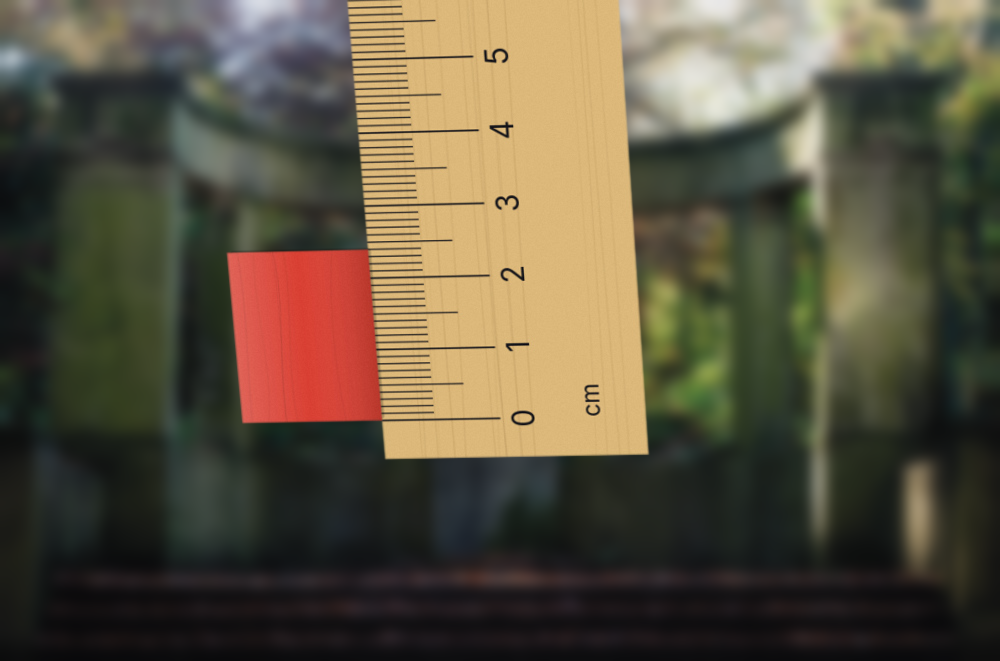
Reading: 2.4 (cm)
